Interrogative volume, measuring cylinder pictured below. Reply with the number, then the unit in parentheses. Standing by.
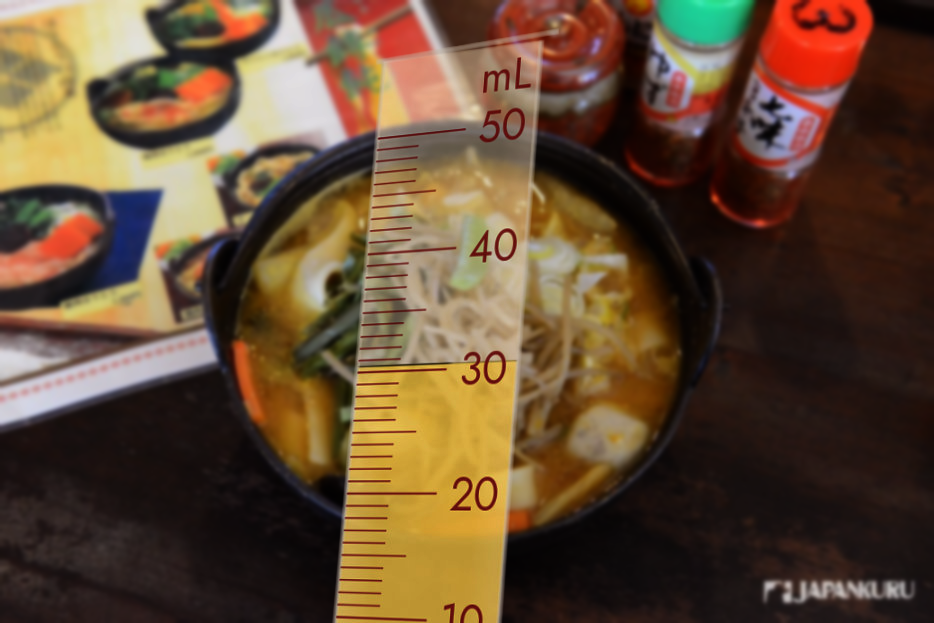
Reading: 30.5 (mL)
